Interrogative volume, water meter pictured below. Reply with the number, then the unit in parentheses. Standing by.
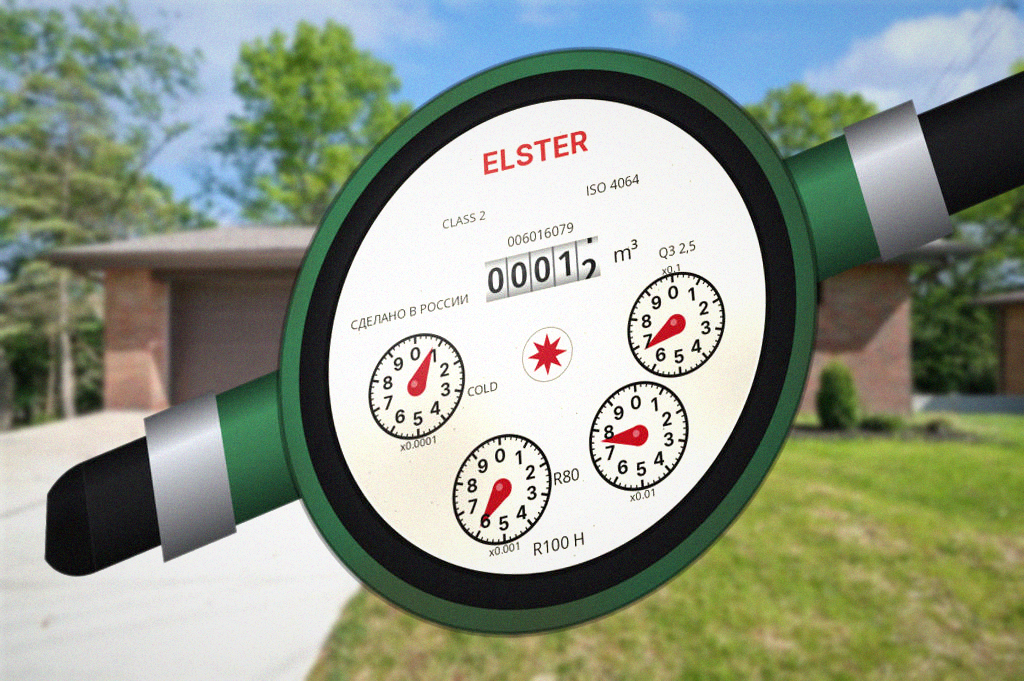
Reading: 11.6760 (m³)
